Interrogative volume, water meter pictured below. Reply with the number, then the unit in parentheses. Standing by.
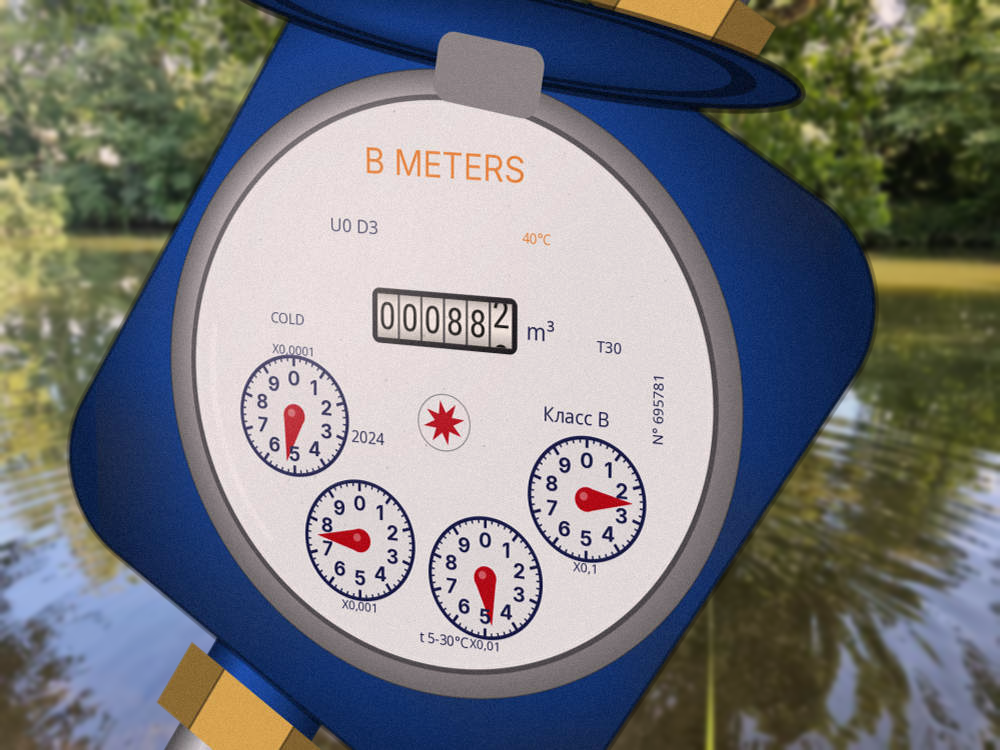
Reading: 882.2475 (m³)
